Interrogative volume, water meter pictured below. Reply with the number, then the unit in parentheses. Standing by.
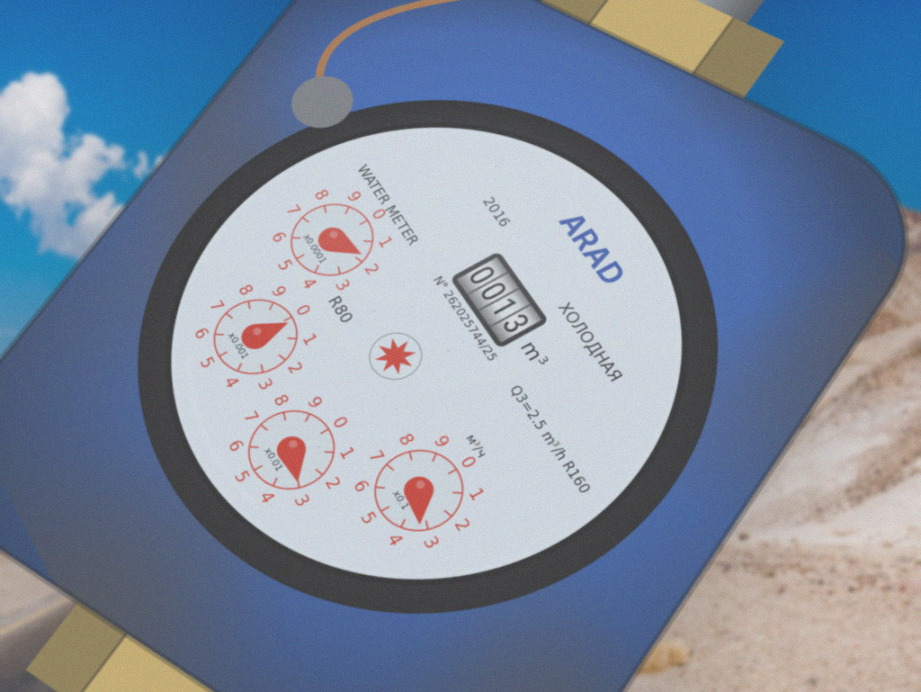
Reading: 13.3301 (m³)
